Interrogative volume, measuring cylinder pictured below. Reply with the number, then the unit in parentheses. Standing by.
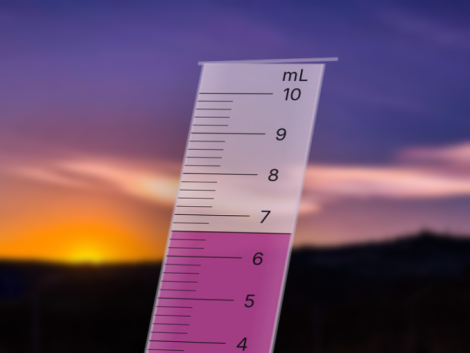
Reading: 6.6 (mL)
